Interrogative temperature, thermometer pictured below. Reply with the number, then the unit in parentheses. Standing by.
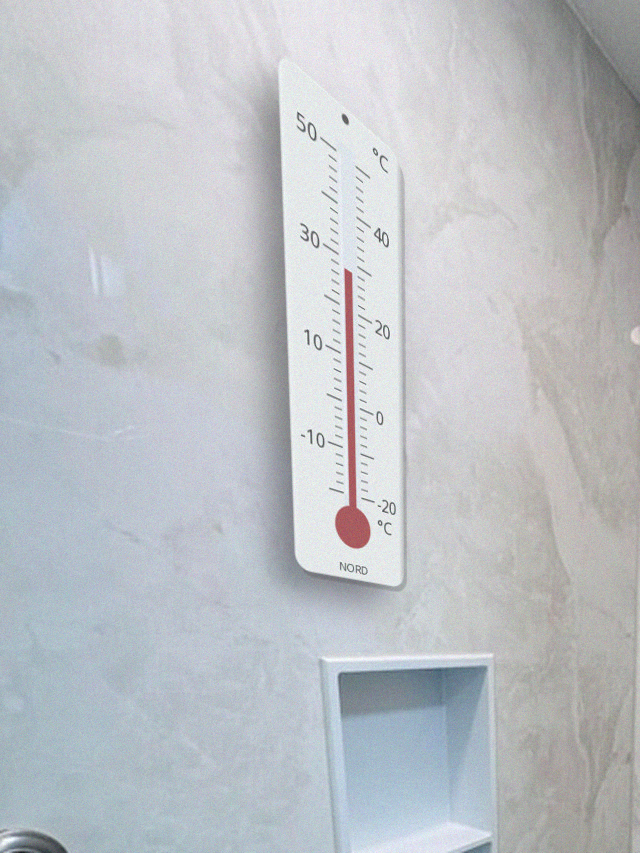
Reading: 28 (°C)
